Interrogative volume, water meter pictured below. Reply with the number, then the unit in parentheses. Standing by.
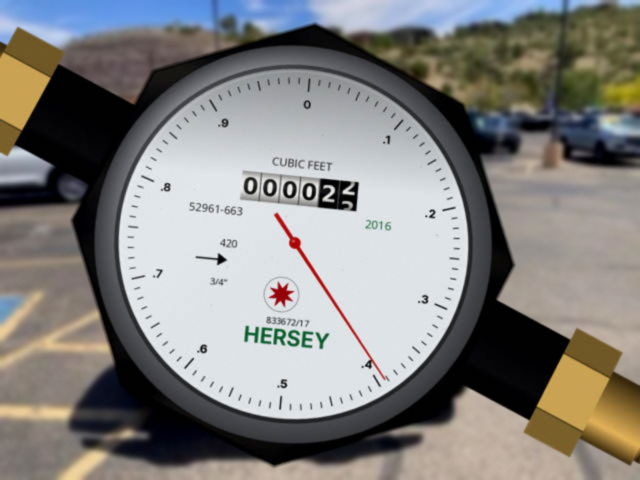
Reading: 22.39 (ft³)
